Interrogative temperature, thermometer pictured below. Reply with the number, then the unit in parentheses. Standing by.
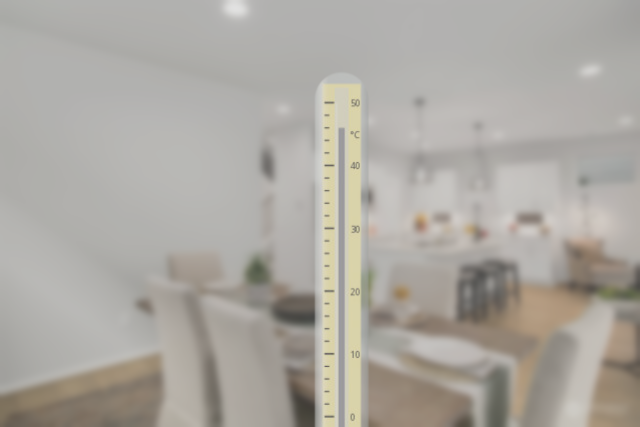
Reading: 46 (°C)
